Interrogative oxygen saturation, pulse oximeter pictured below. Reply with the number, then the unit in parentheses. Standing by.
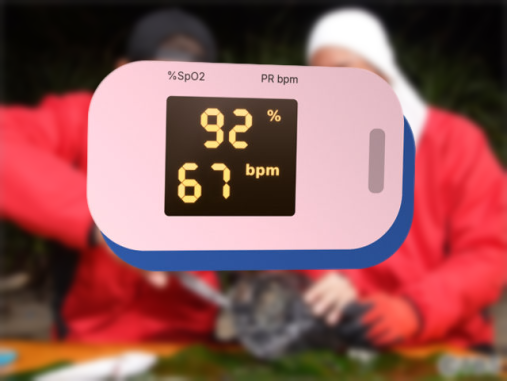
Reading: 92 (%)
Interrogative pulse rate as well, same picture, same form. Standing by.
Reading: 67 (bpm)
